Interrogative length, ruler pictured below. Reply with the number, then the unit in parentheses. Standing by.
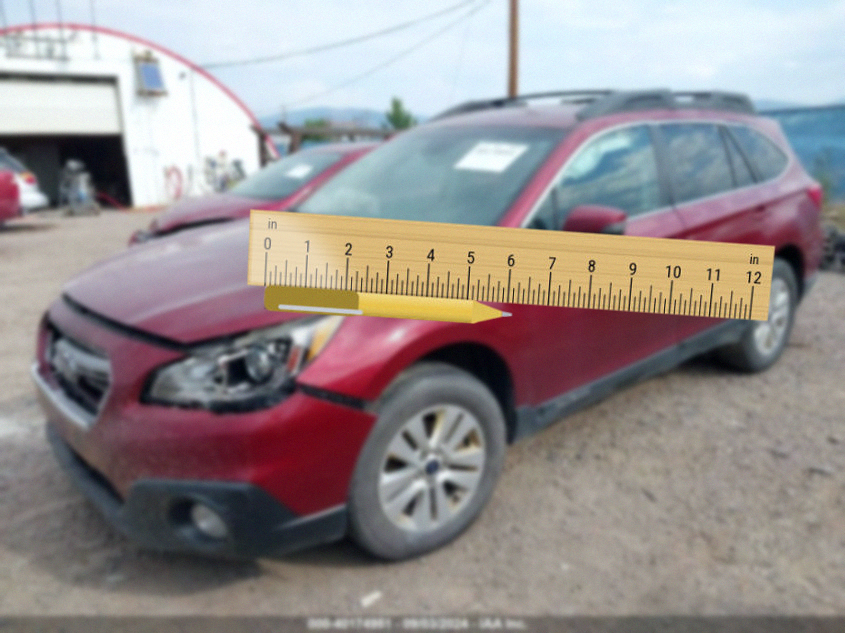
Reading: 6.125 (in)
